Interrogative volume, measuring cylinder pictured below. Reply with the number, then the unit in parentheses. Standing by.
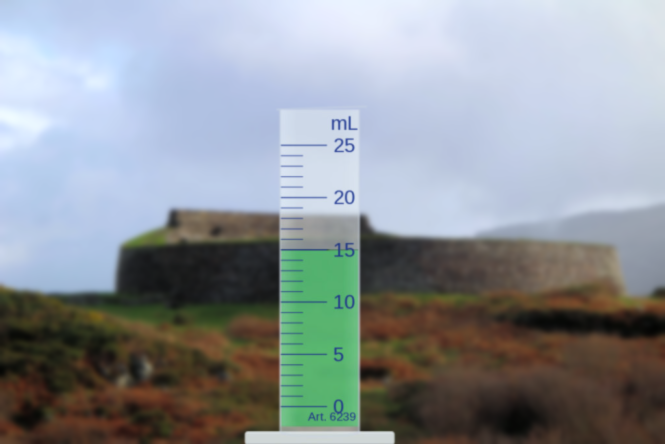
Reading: 15 (mL)
